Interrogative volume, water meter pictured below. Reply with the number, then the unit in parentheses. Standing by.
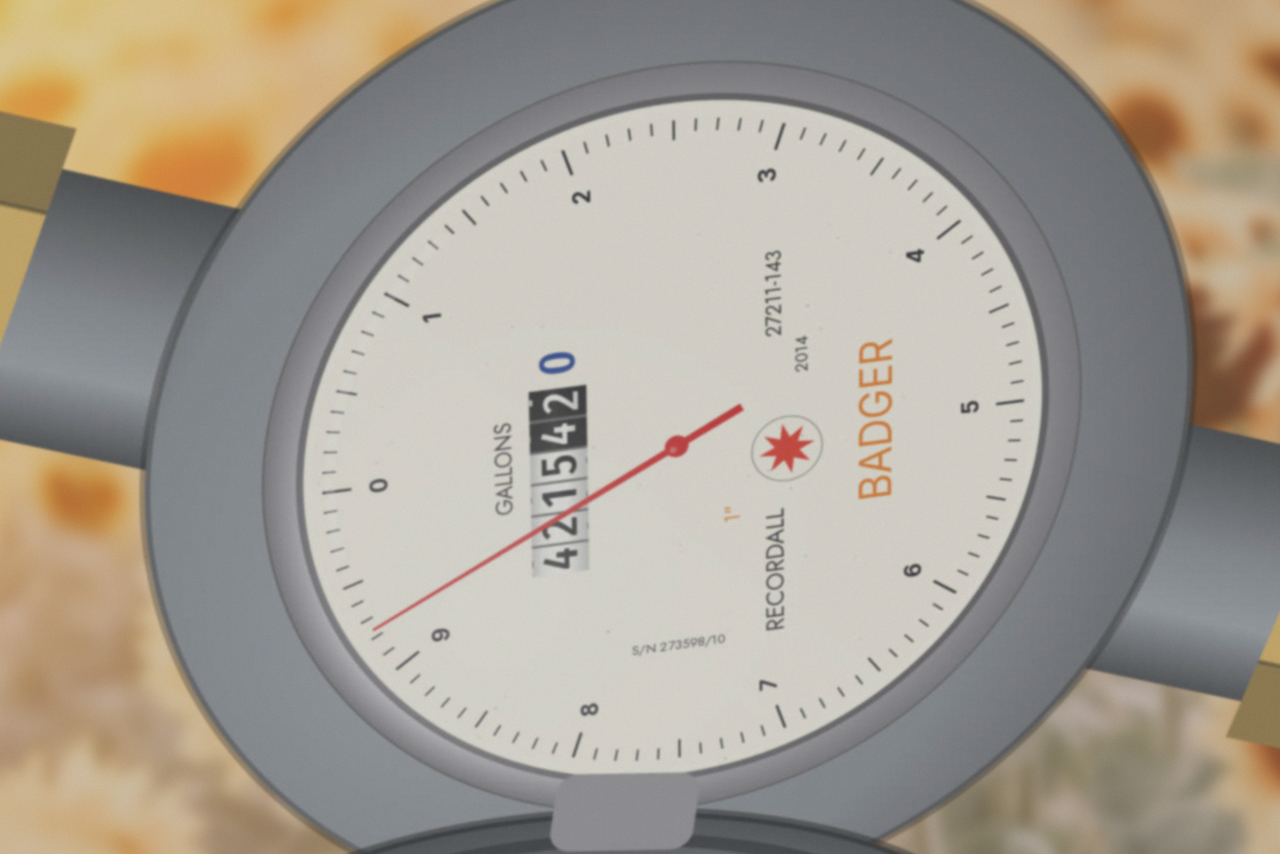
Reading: 4215419.2 (gal)
